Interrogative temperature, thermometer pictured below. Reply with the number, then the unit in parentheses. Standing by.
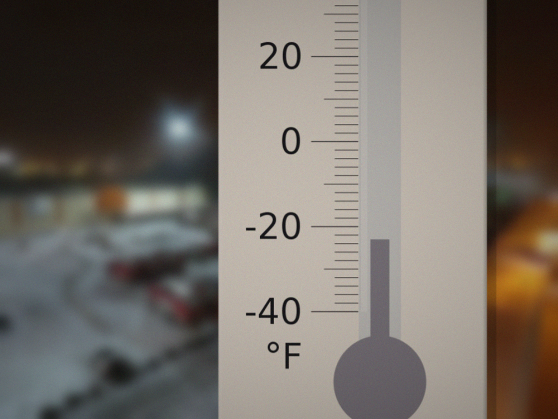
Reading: -23 (°F)
